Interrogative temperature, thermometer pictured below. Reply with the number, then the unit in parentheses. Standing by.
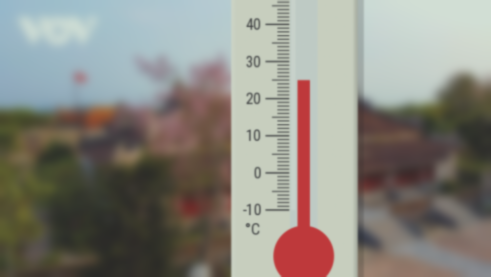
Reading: 25 (°C)
